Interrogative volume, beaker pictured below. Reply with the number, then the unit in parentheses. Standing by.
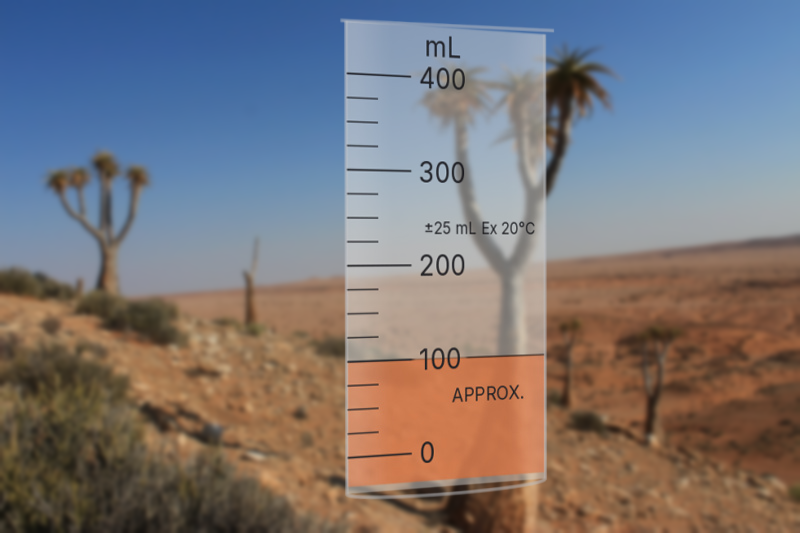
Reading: 100 (mL)
